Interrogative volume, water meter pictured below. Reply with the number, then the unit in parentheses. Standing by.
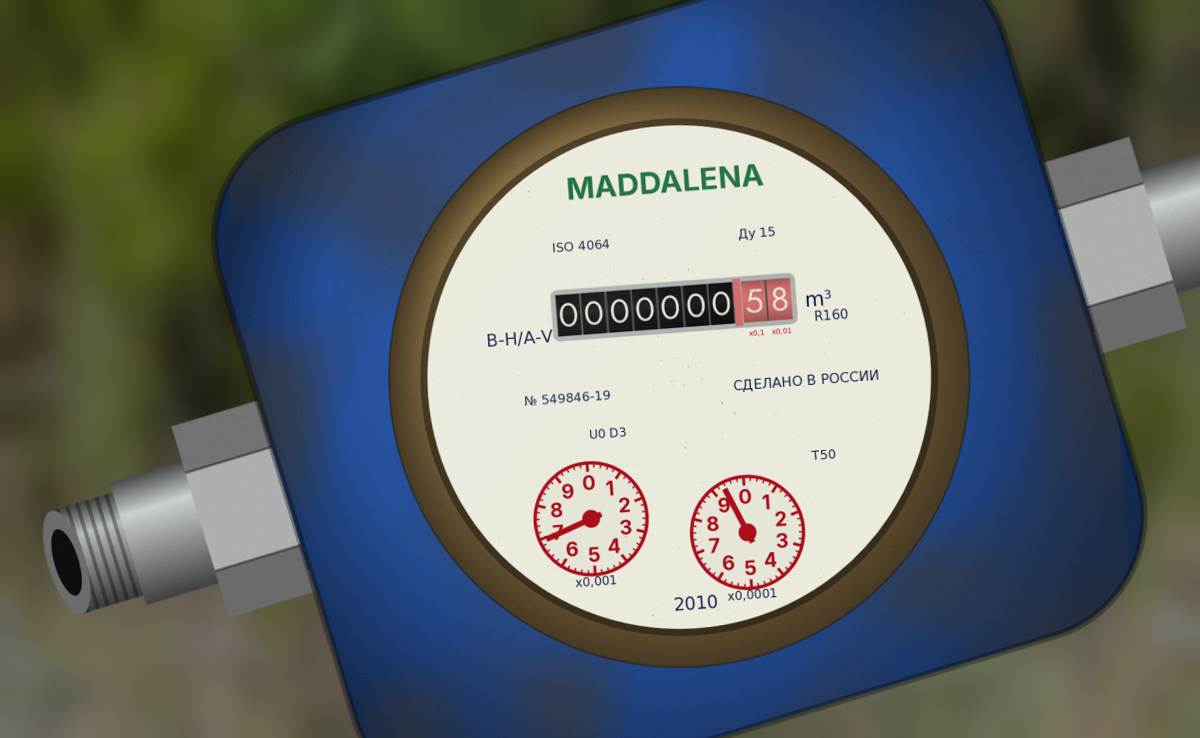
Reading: 0.5869 (m³)
